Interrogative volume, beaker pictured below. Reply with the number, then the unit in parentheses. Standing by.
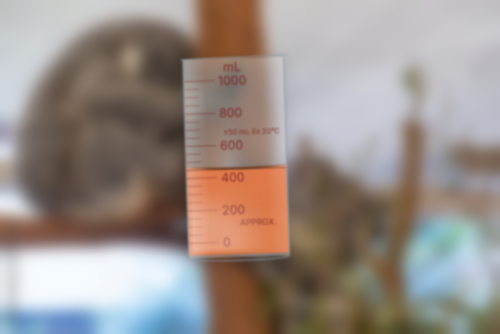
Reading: 450 (mL)
